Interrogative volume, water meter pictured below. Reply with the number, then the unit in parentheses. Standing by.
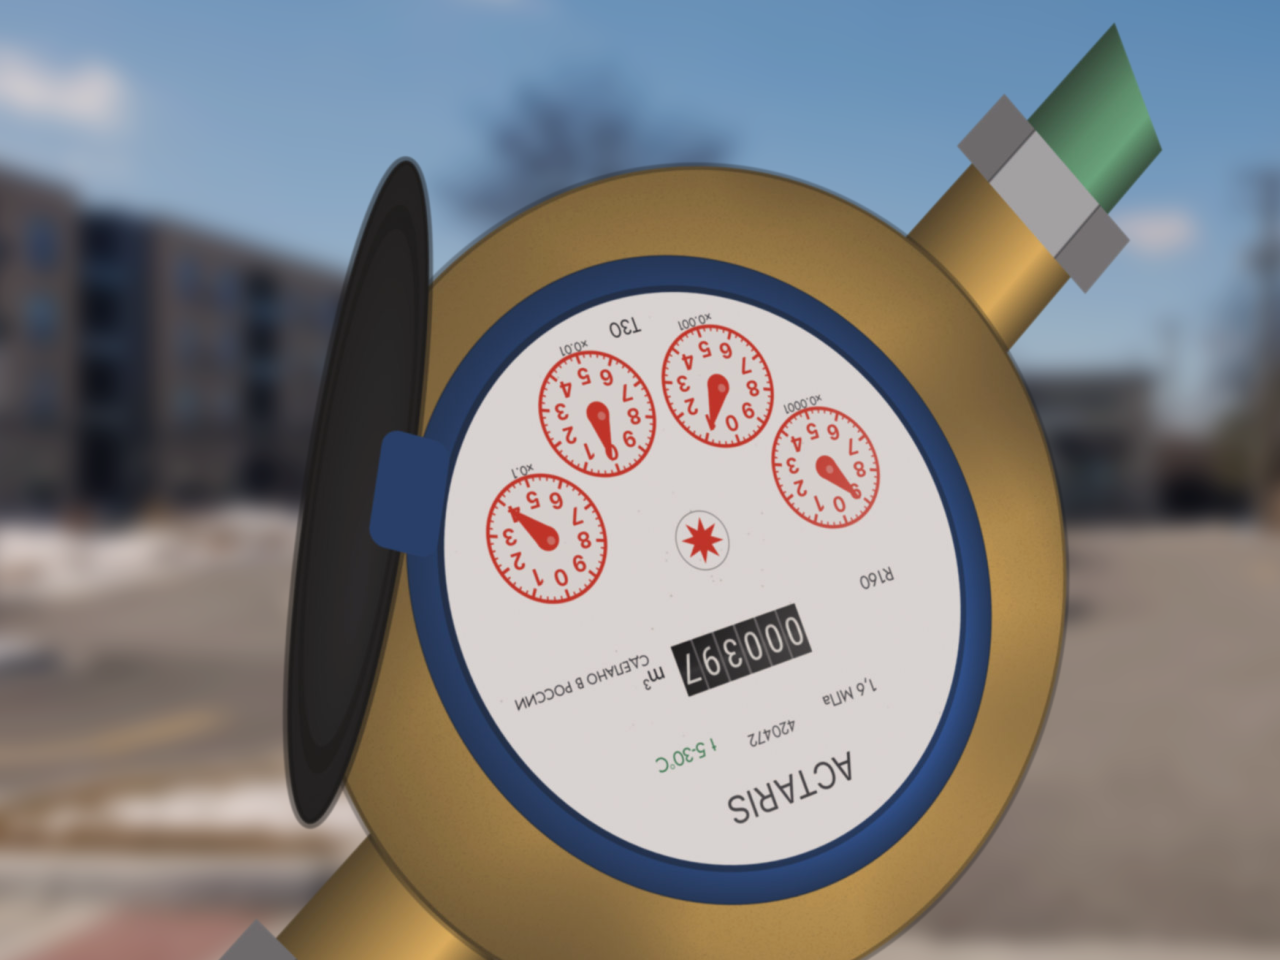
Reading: 397.4009 (m³)
